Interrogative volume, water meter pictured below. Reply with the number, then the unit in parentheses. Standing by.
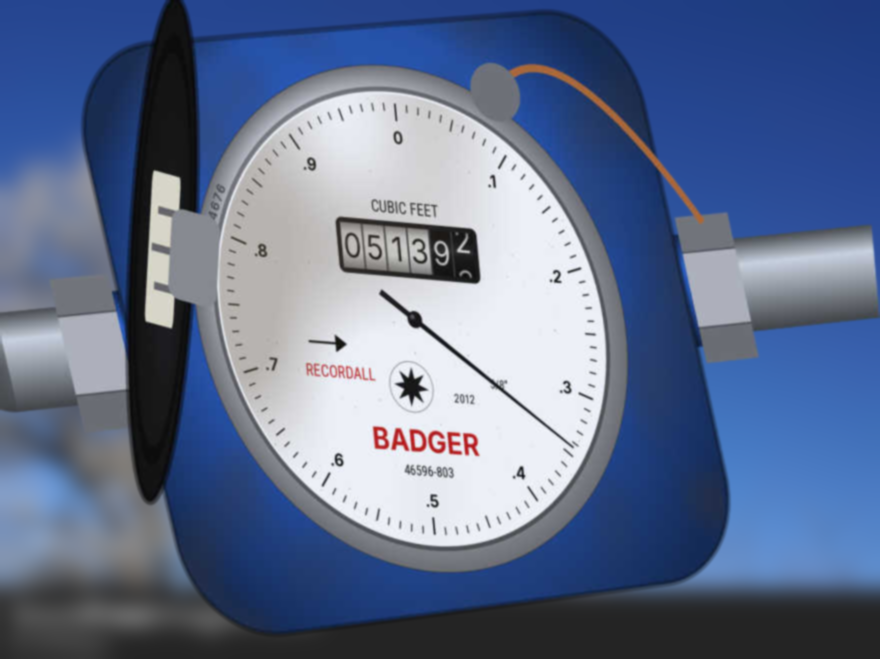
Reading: 51392.34 (ft³)
